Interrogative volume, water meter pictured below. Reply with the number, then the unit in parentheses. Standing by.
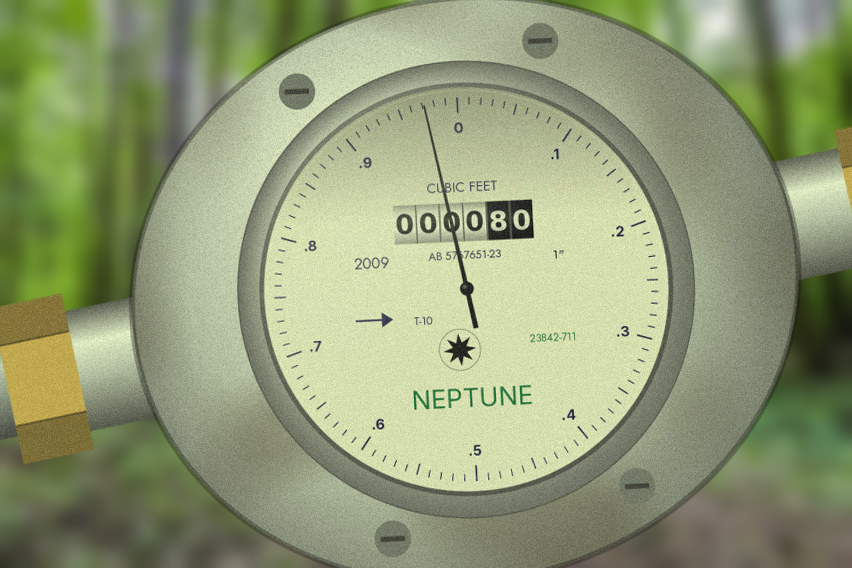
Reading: 79.97 (ft³)
